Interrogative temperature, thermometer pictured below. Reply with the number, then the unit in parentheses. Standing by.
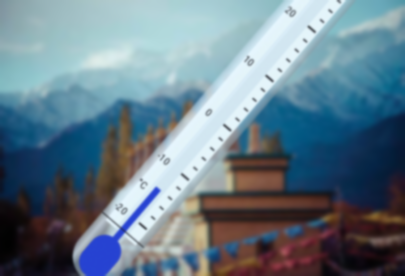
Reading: -14 (°C)
